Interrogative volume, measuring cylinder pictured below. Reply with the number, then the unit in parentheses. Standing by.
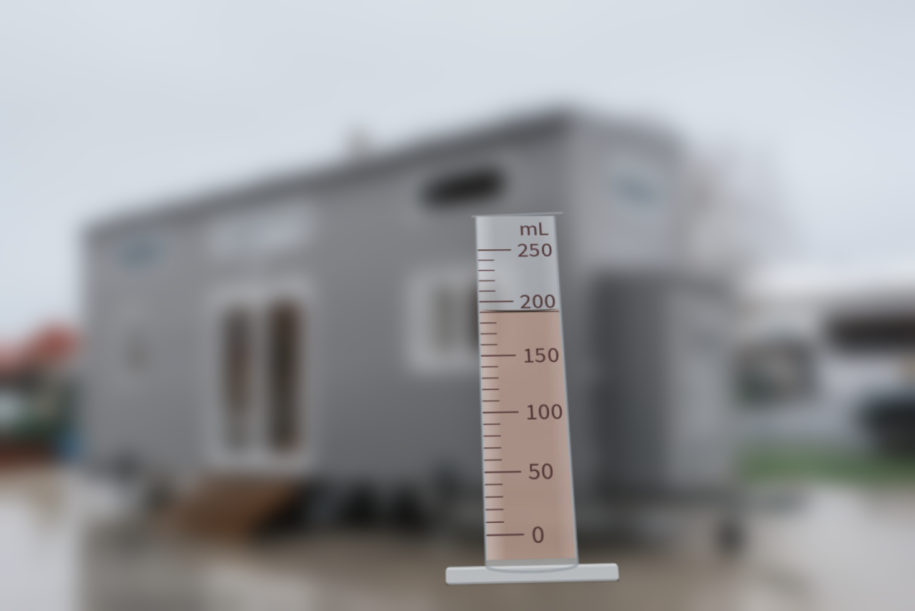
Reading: 190 (mL)
